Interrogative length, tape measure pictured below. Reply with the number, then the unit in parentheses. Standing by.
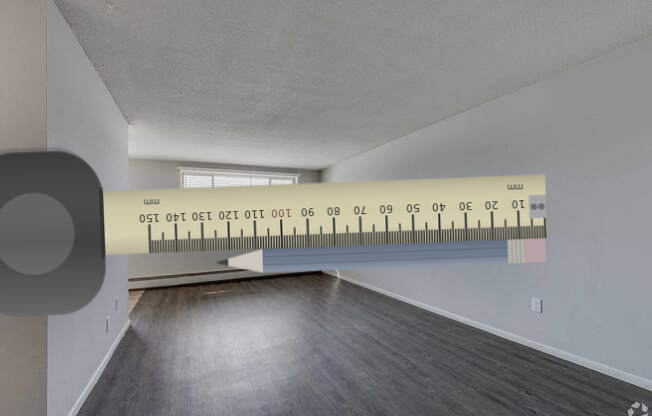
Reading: 125 (mm)
